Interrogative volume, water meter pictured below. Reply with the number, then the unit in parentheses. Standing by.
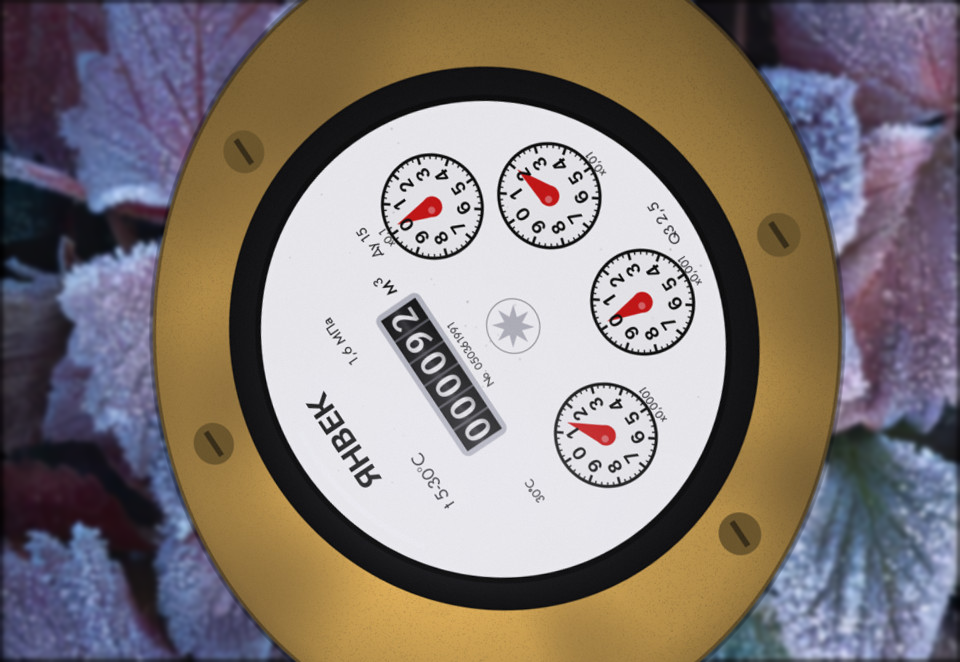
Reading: 92.0201 (m³)
